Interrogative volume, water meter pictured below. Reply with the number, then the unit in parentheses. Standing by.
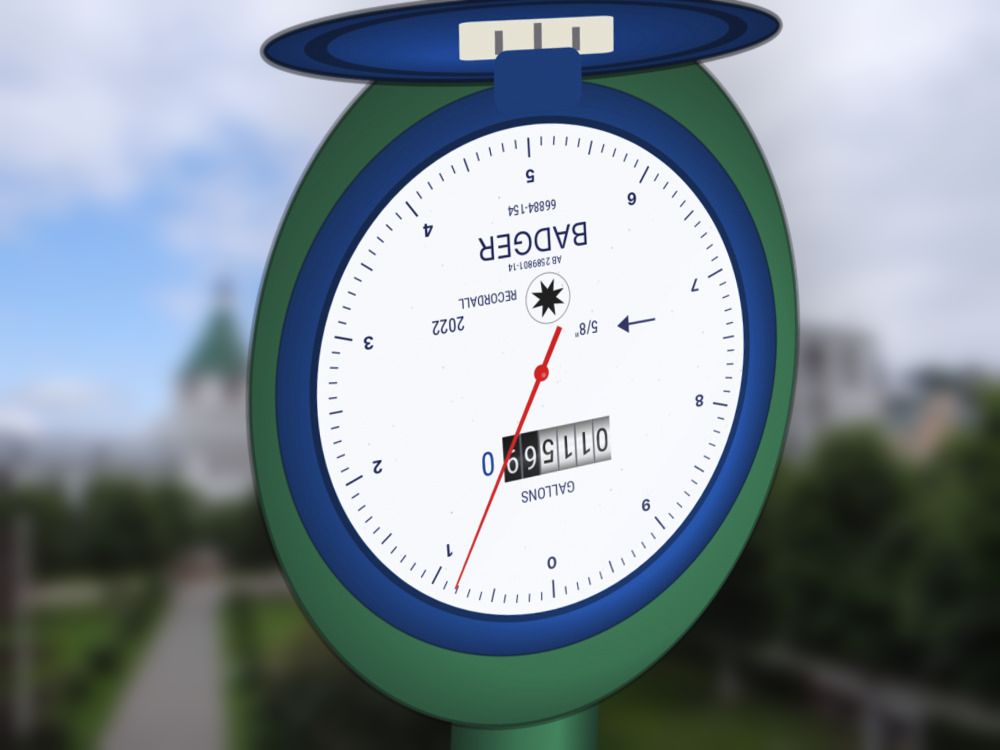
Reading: 115690.8 (gal)
